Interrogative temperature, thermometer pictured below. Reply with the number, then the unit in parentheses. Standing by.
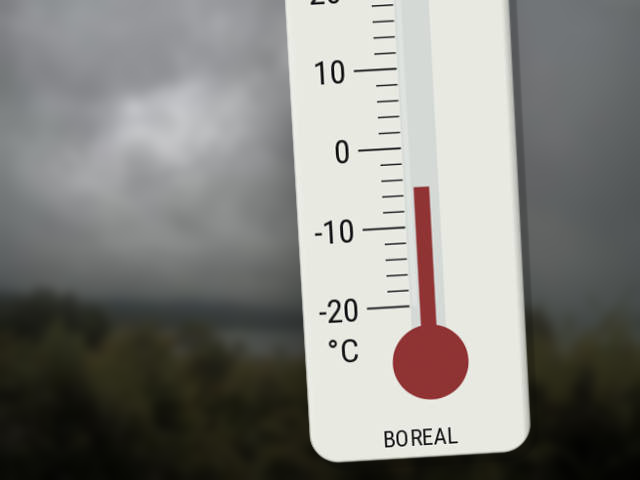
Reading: -5 (°C)
